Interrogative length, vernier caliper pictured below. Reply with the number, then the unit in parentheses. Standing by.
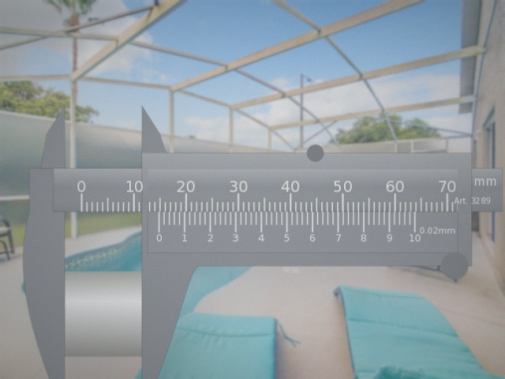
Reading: 14.8 (mm)
